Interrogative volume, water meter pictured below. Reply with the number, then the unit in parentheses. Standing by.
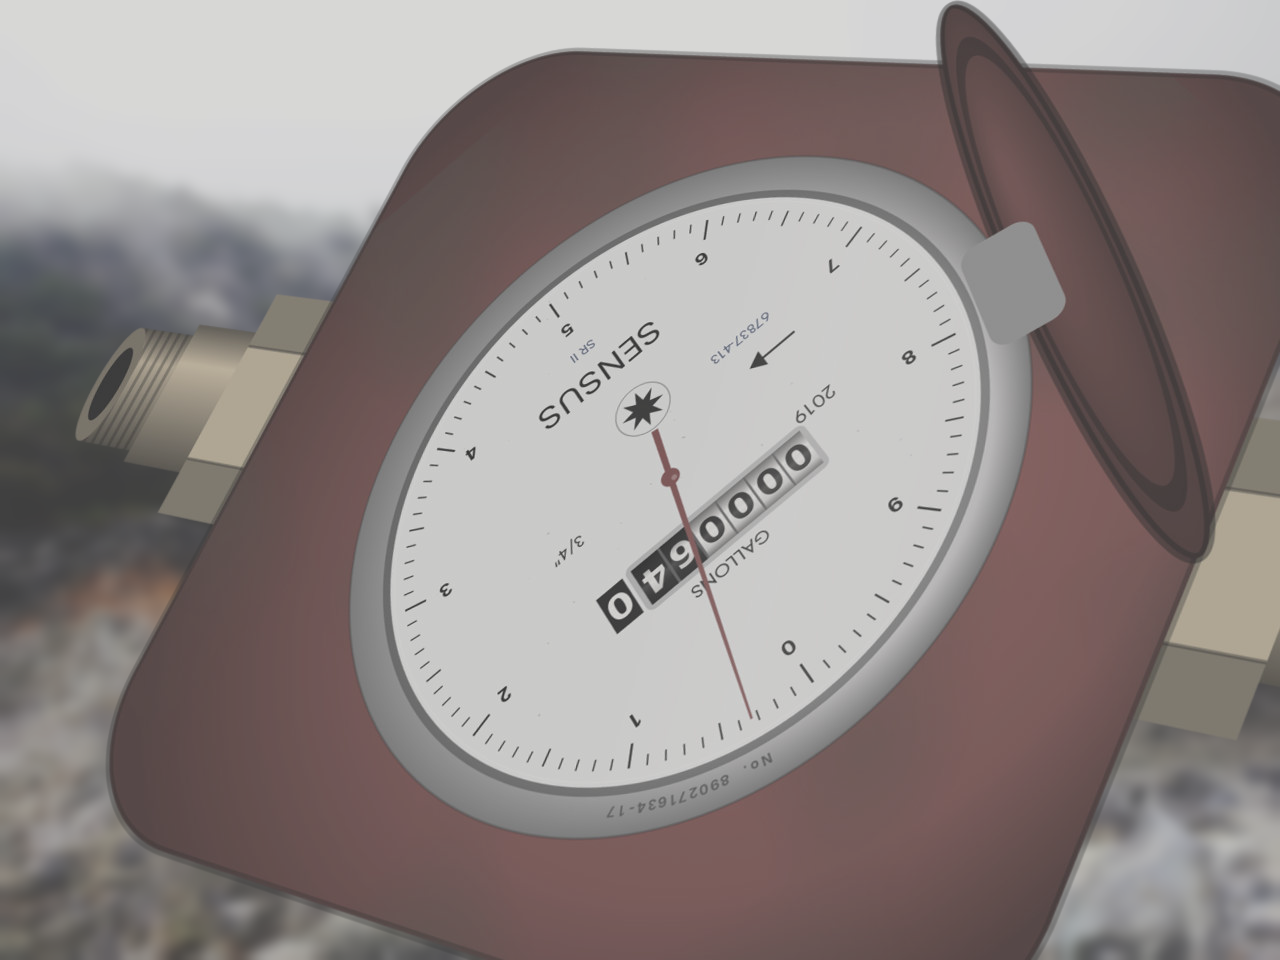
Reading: 640.3 (gal)
